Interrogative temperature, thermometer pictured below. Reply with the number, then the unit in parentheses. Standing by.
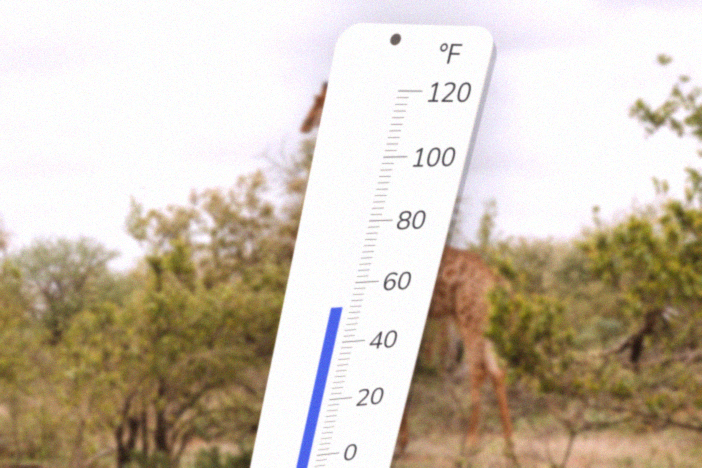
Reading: 52 (°F)
